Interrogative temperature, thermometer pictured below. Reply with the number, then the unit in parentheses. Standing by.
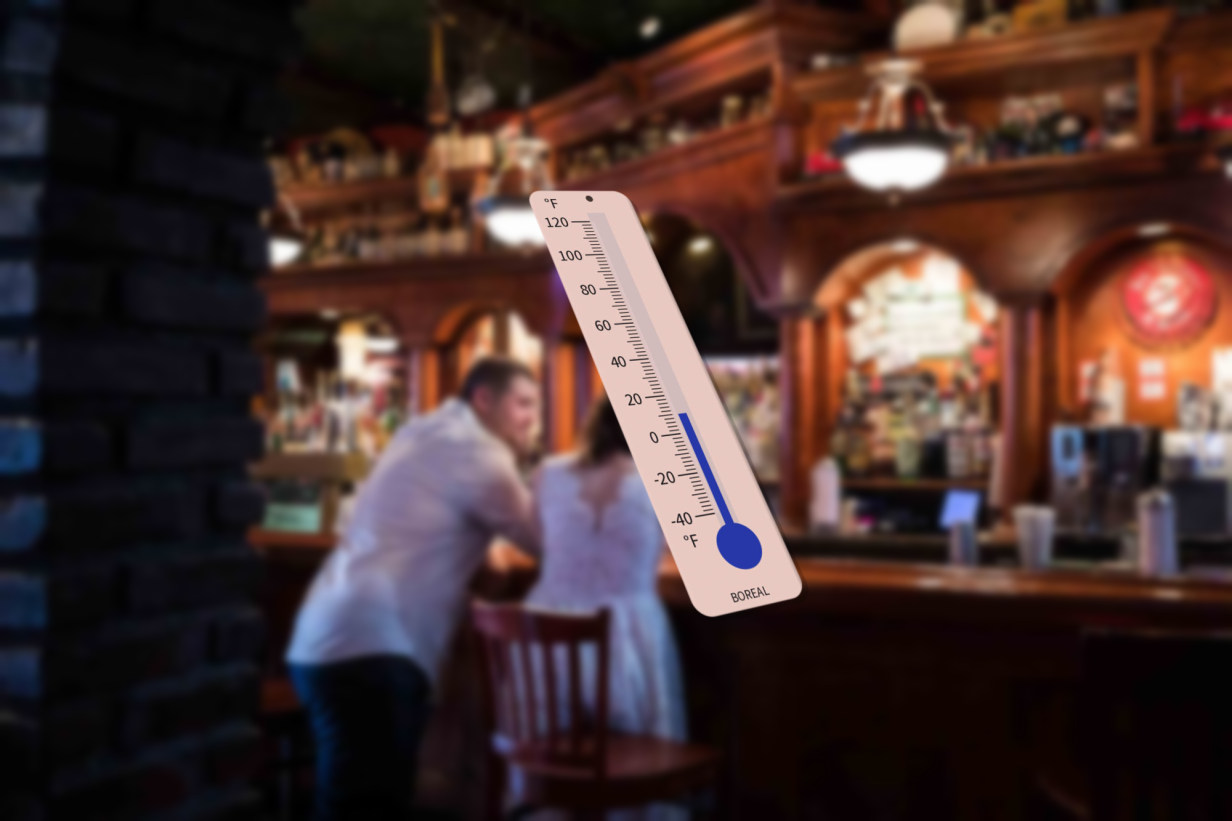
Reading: 10 (°F)
